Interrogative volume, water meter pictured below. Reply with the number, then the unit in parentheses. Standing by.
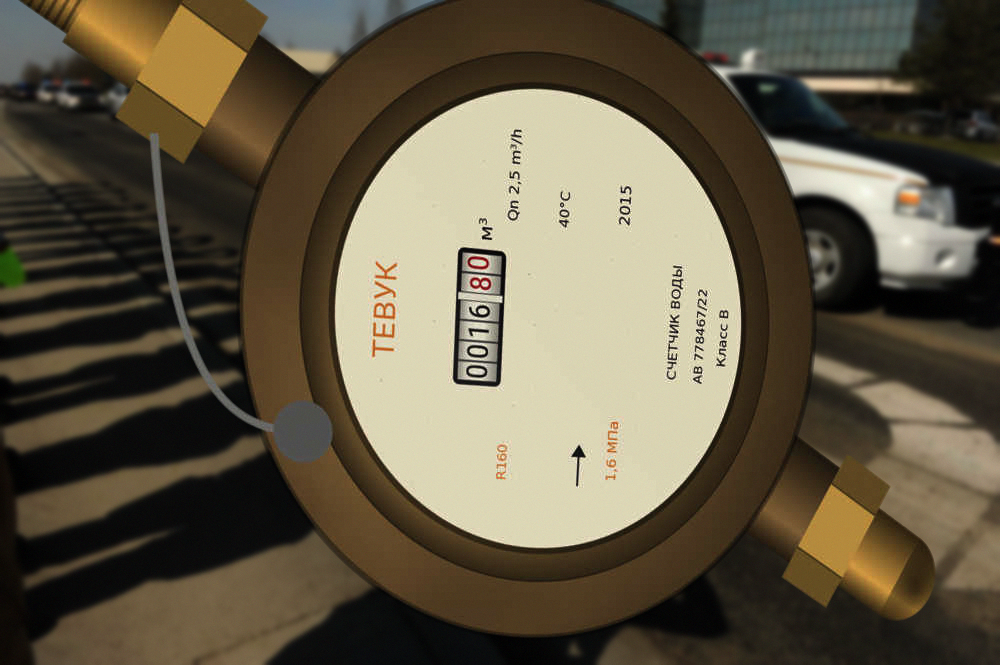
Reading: 16.80 (m³)
